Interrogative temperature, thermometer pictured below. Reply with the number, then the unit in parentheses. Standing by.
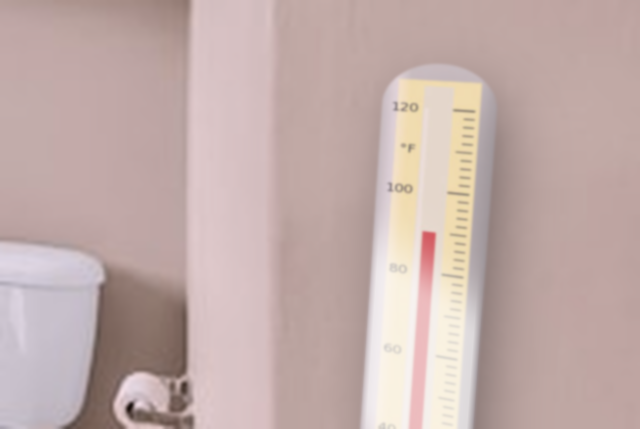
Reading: 90 (°F)
